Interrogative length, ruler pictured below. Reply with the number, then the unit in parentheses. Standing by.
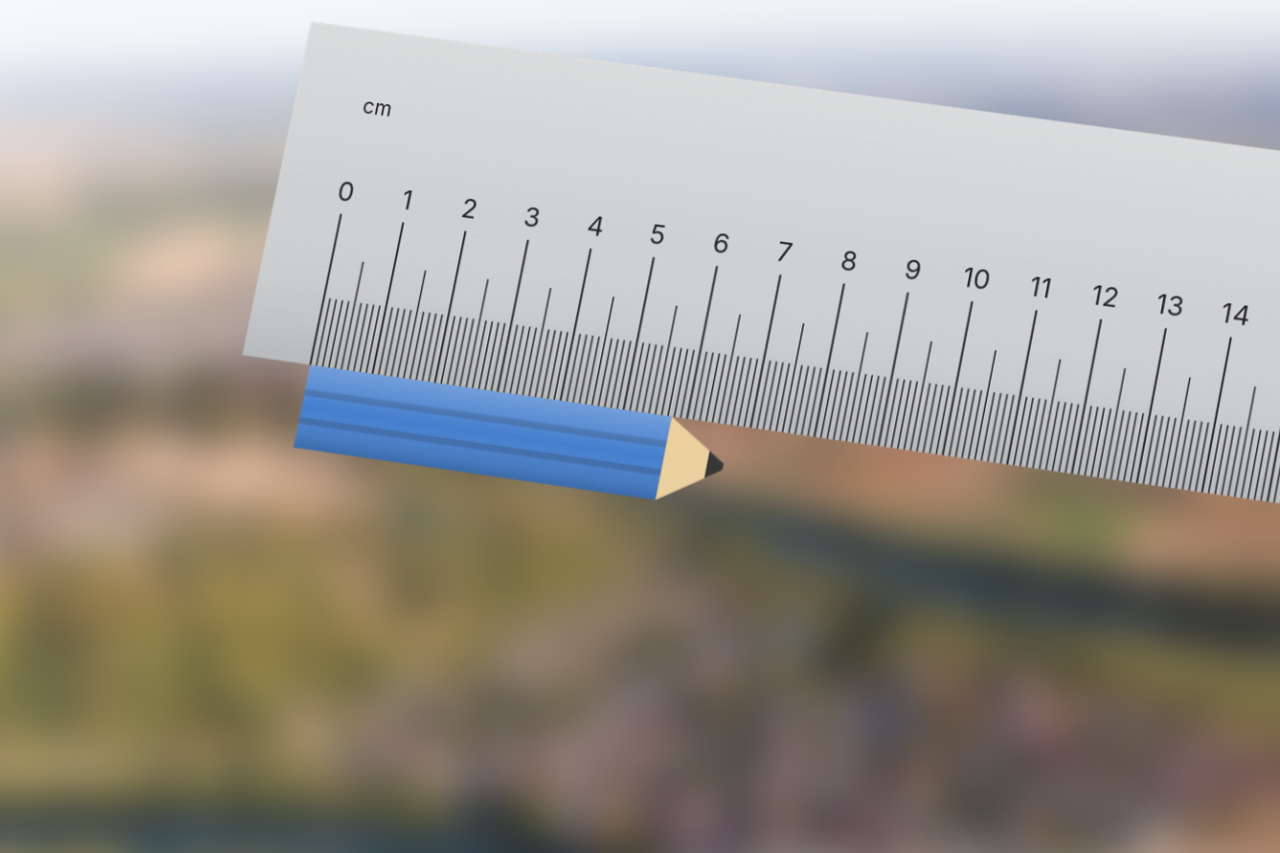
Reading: 6.7 (cm)
